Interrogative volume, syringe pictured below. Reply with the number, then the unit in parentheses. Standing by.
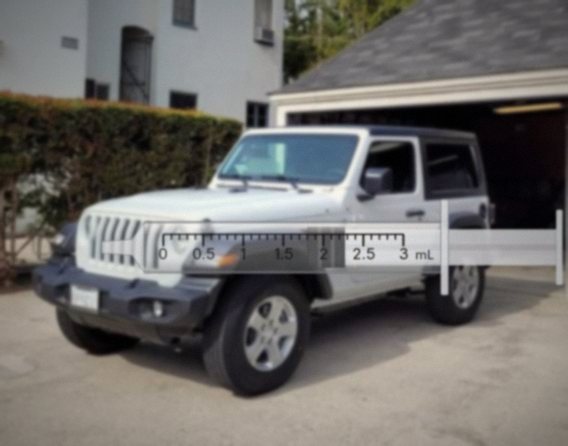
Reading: 1.8 (mL)
